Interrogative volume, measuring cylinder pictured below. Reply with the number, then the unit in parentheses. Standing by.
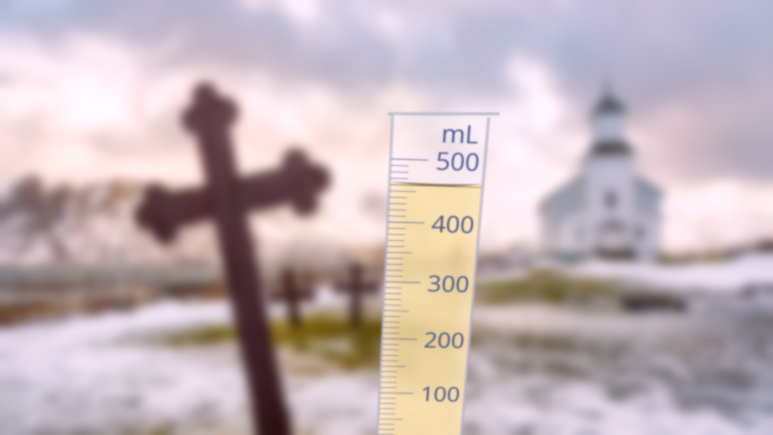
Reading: 460 (mL)
